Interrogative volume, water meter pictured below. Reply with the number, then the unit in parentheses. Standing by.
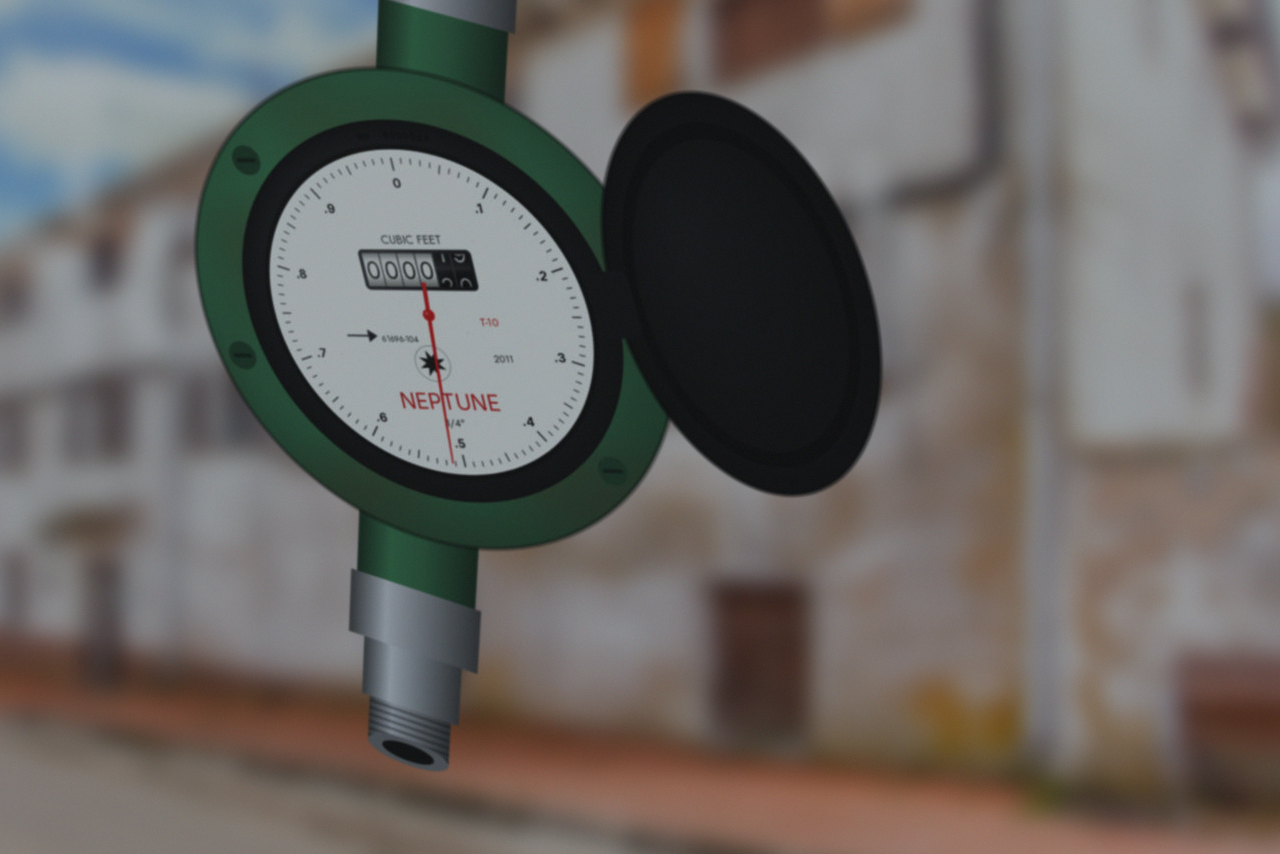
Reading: 19.51 (ft³)
